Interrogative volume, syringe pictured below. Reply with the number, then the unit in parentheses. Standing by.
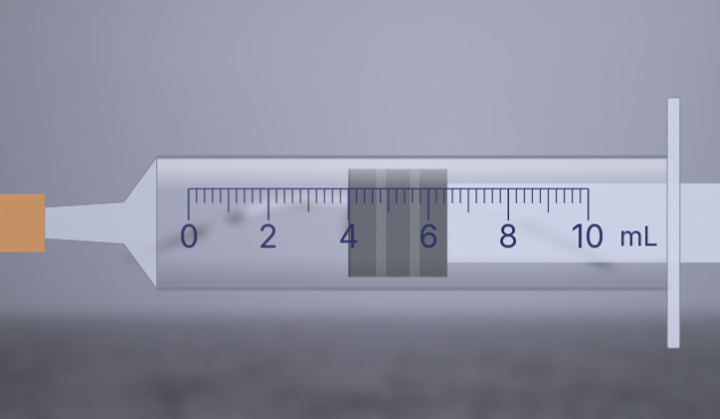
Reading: 4 (mL)
